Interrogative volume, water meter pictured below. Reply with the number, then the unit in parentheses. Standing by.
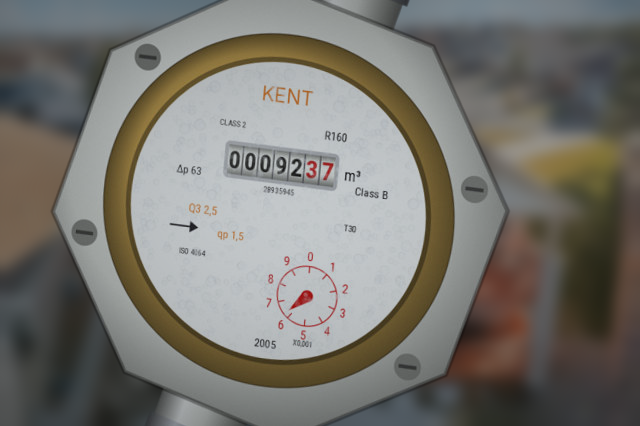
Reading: 92.376 (m³)
